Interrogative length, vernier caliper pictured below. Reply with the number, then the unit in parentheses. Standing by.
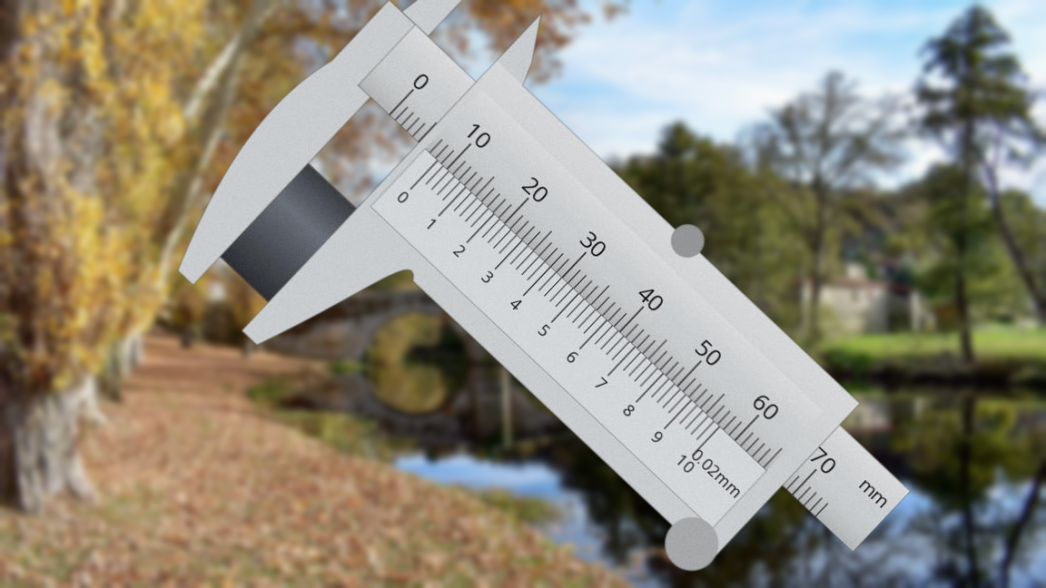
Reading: 8.4 (mm)
